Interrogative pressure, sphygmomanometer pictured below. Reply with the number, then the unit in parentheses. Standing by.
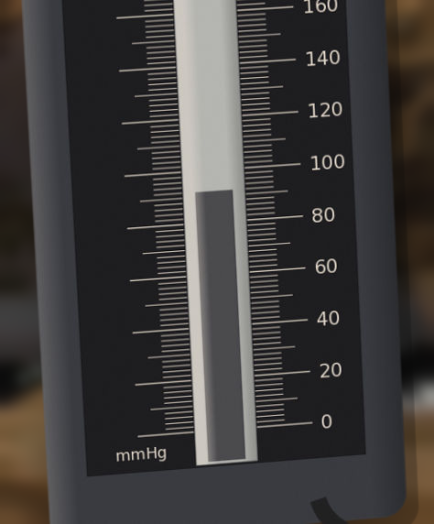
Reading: 92 (mmHg)
